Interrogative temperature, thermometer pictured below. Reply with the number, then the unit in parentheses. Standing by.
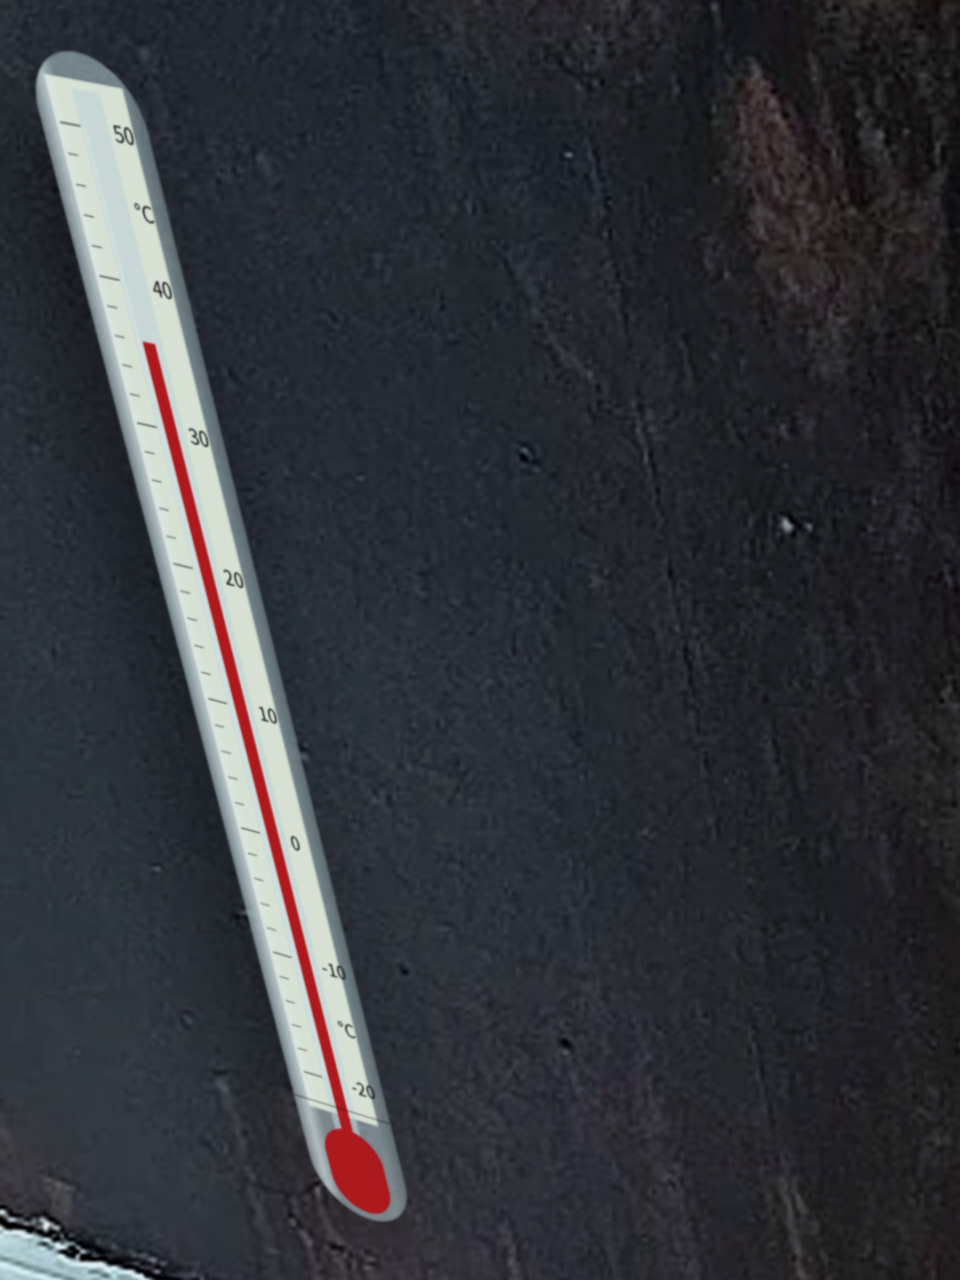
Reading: 36 (°C)
